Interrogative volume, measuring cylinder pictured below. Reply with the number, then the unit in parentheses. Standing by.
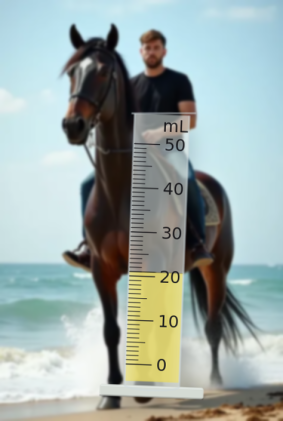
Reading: 21 (mL)
